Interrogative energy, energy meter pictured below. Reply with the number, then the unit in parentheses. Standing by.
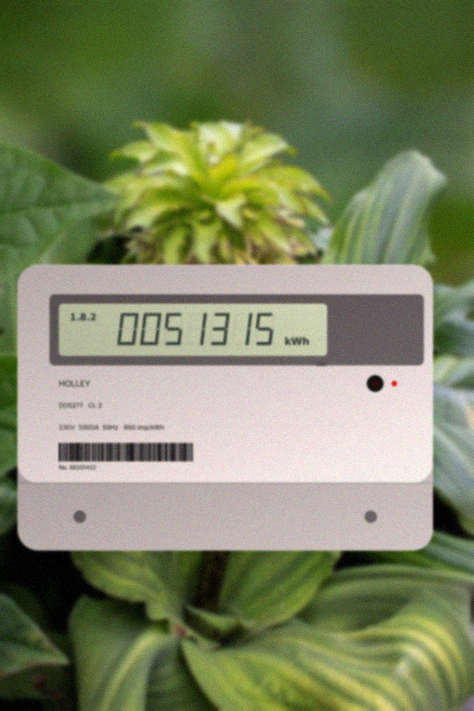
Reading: 51315 (kWh)
